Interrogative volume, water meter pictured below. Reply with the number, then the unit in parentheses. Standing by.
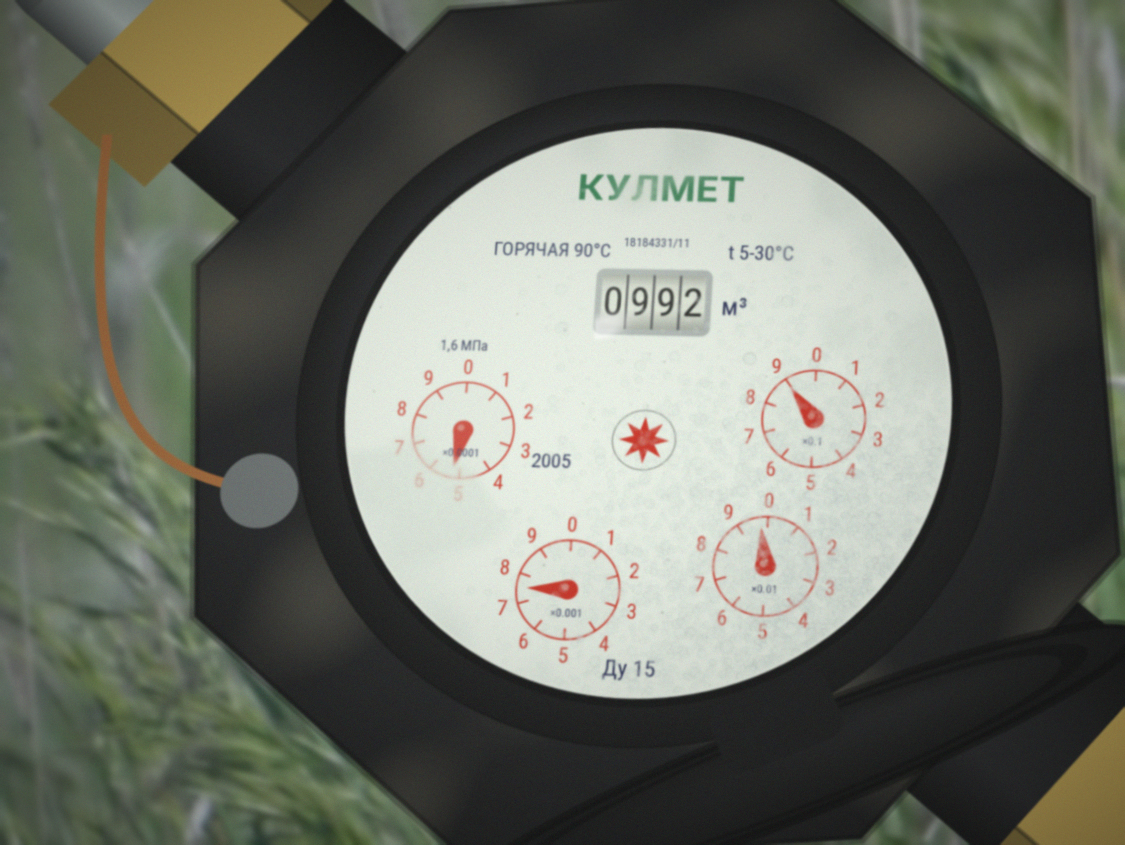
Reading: 992.8975 (m³)
